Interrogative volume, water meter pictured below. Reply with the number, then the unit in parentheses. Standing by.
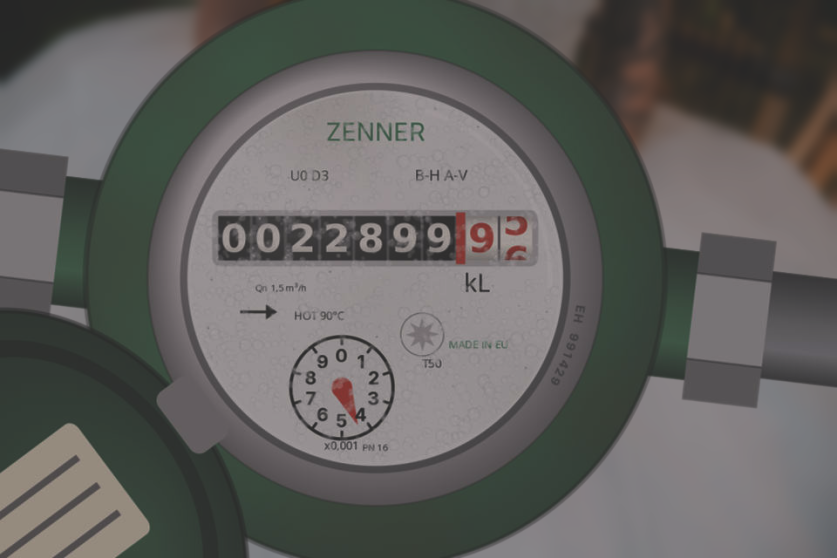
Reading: 22899.954 (kL)
